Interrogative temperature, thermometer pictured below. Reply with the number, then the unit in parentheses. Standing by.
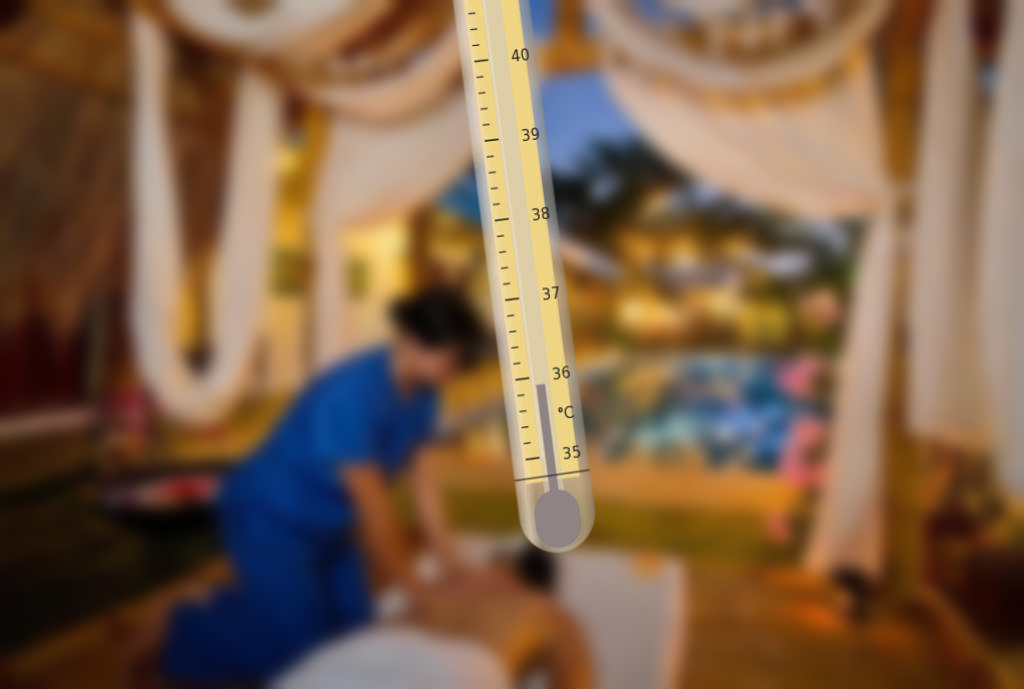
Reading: 35.9 (°C)
